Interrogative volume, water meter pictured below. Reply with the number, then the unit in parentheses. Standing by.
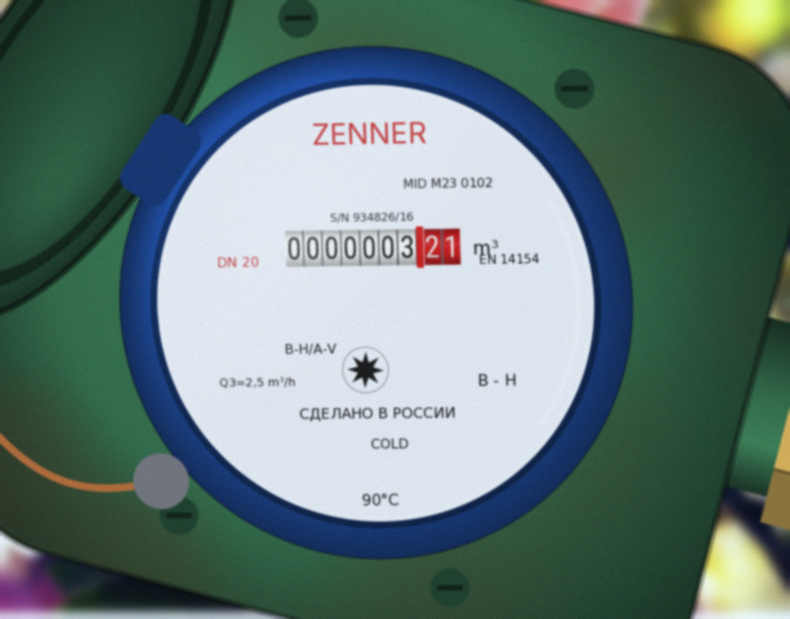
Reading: 3.21 (m³)
